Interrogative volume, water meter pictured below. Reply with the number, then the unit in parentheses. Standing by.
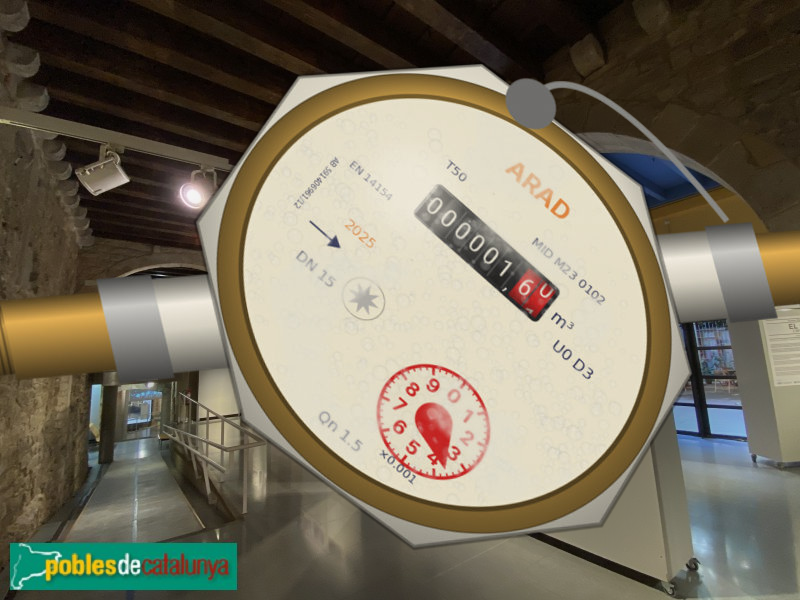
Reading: 1.603 (m³)
